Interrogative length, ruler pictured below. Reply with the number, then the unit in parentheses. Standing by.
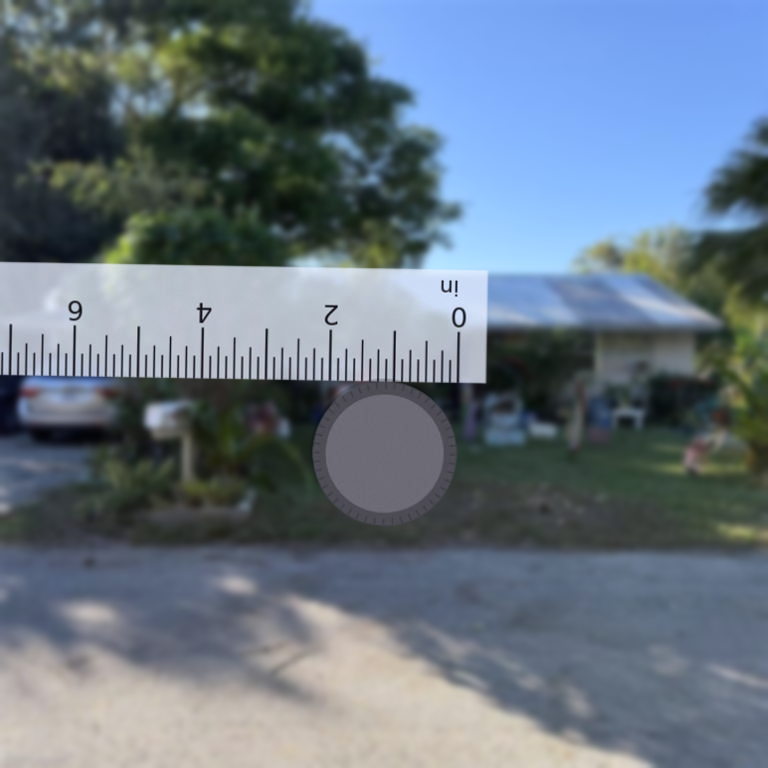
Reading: 2.25 (in)
